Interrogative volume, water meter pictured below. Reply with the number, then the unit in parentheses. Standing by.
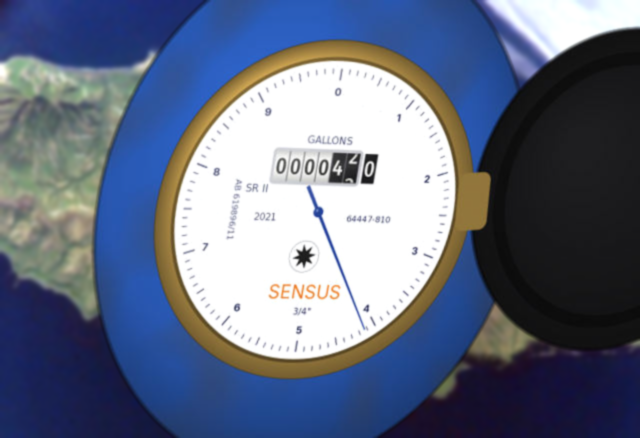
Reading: 424.1 (gal)
